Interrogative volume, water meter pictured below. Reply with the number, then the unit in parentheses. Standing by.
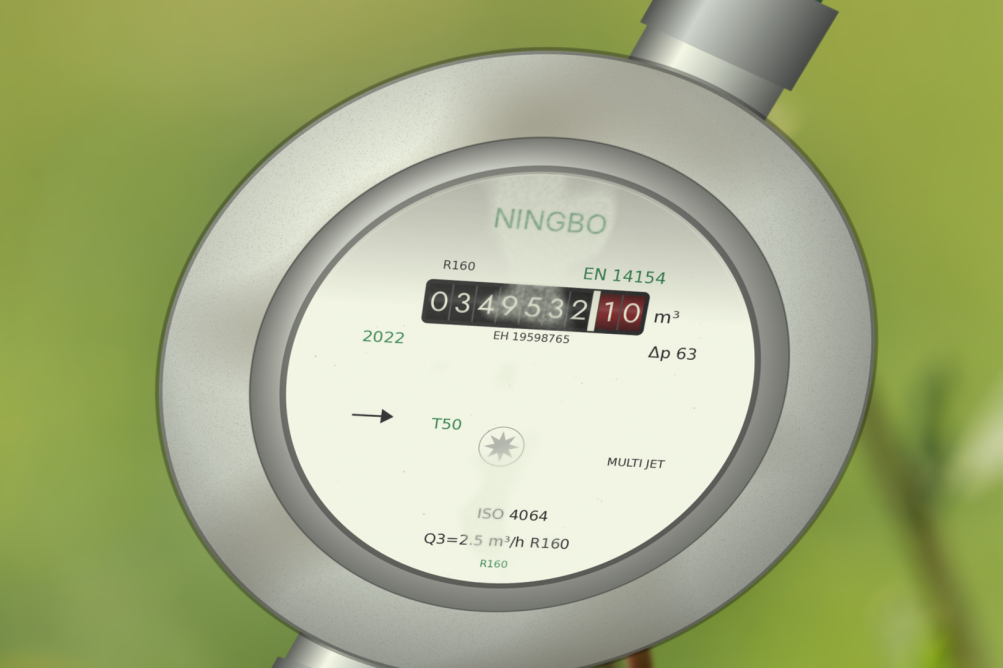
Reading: 349532.10 (m³)
